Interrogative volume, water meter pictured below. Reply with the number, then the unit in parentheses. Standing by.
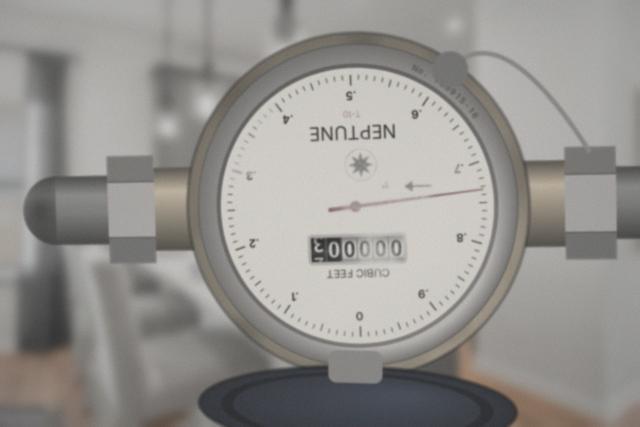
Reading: 2.73 (ft³)
